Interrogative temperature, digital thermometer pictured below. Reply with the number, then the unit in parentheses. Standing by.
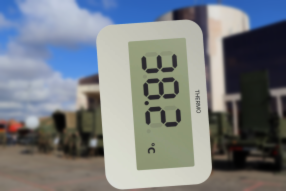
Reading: 38.2 (°C)
